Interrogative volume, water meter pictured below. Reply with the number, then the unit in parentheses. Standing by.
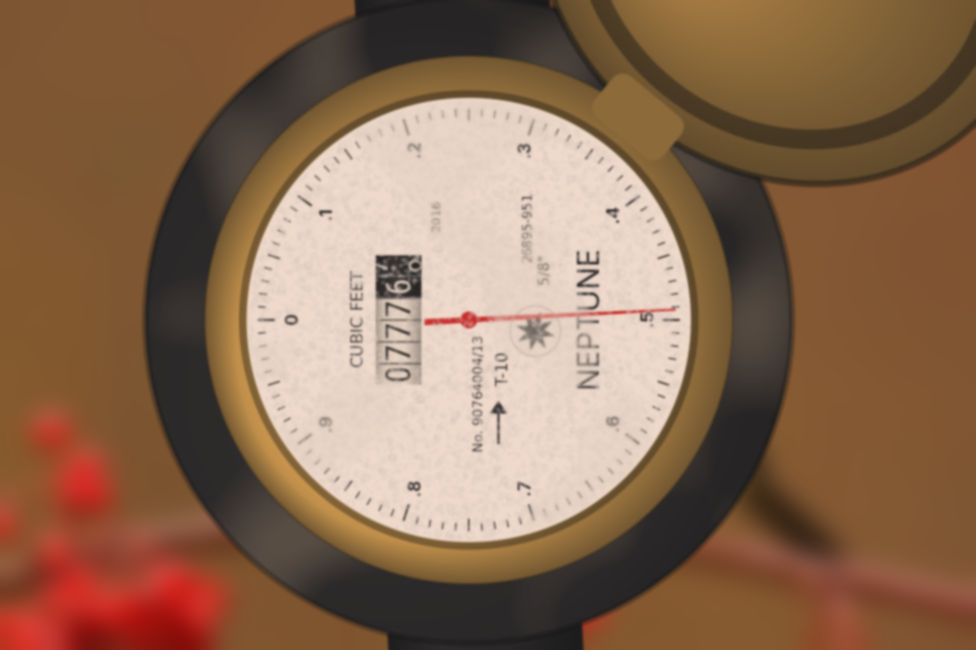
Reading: 77767.49 (ft³)
